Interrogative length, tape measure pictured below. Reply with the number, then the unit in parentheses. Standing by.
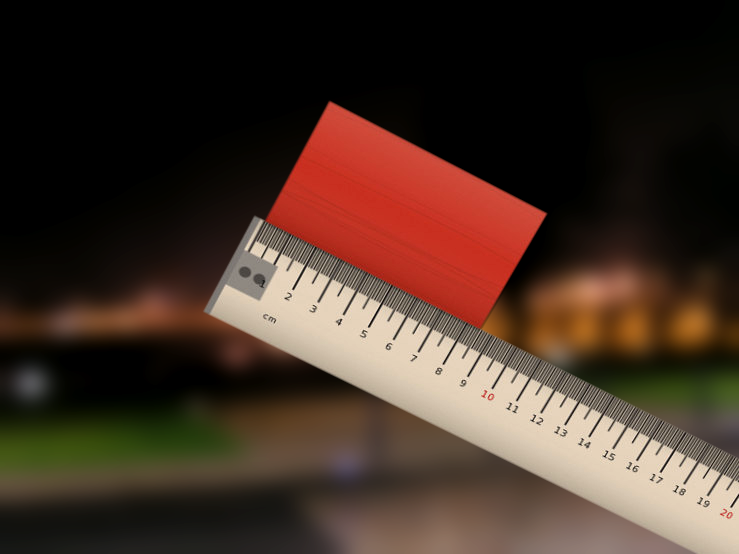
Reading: 8.5 (cm)
